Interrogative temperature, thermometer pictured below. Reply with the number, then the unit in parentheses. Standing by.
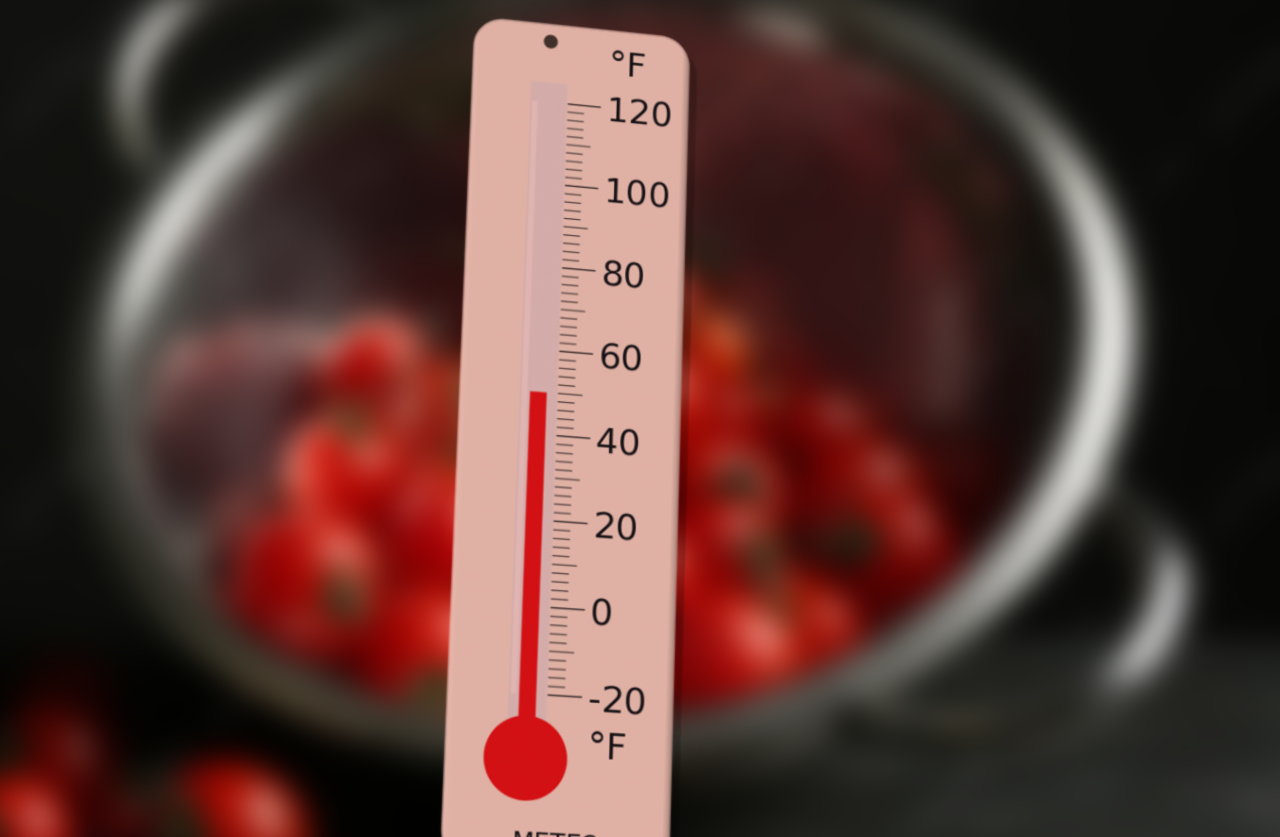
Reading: 50 (°F)
